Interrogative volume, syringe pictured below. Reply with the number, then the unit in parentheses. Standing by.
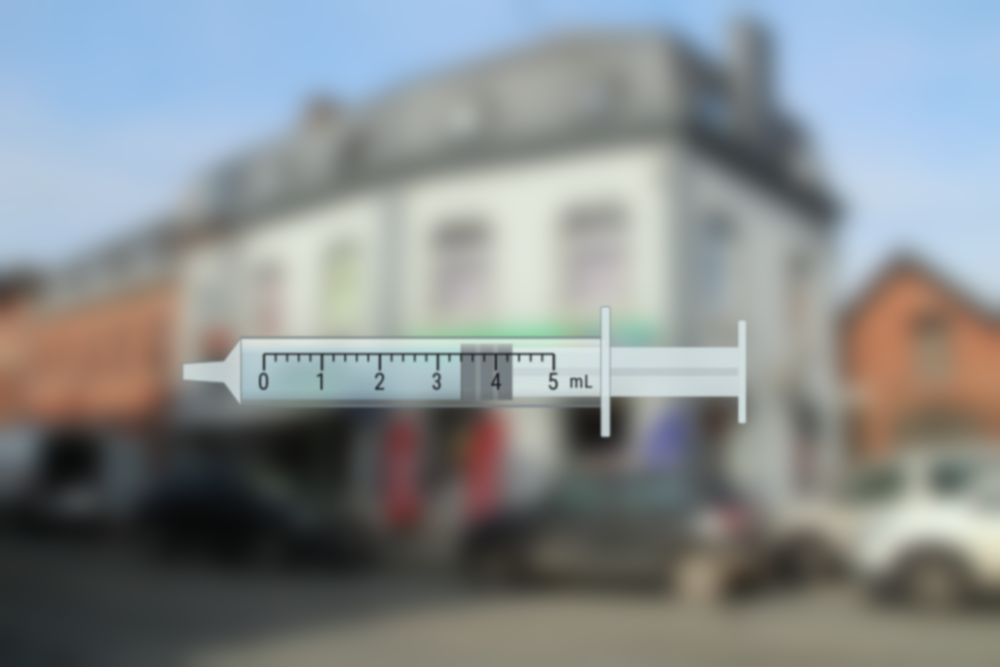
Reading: 3.4 (mL)
